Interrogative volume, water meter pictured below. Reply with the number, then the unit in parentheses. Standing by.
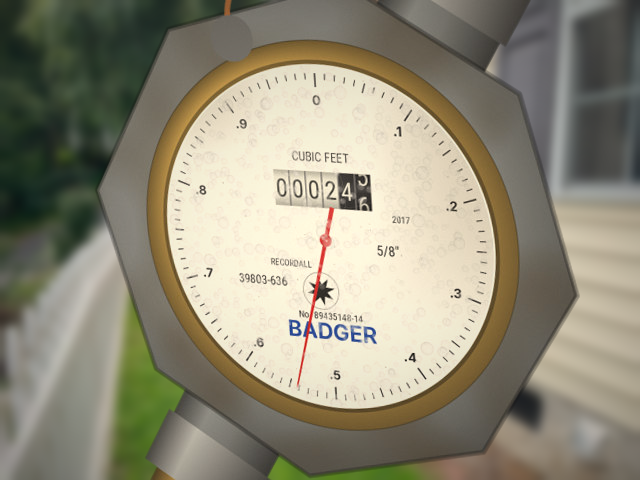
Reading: 245.54 (ft³)
